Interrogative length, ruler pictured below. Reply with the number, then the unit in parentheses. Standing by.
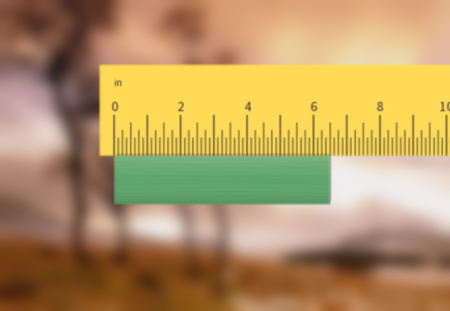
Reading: 6.5 (in)
